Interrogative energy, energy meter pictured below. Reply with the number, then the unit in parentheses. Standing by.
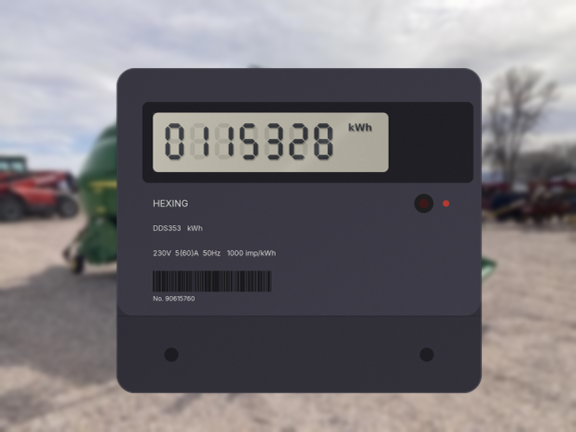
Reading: 115328 (kWh)
